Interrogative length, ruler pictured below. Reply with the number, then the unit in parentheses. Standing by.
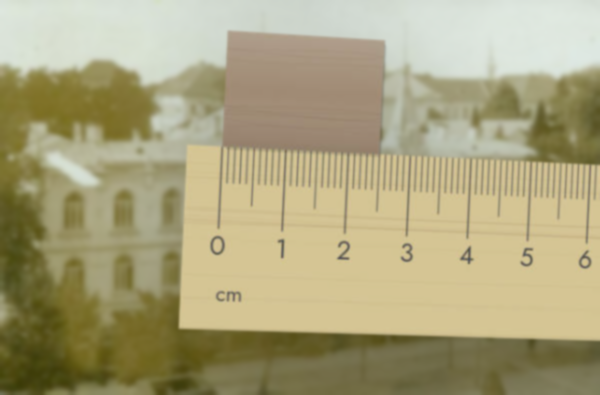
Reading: 2.5 (cm)
